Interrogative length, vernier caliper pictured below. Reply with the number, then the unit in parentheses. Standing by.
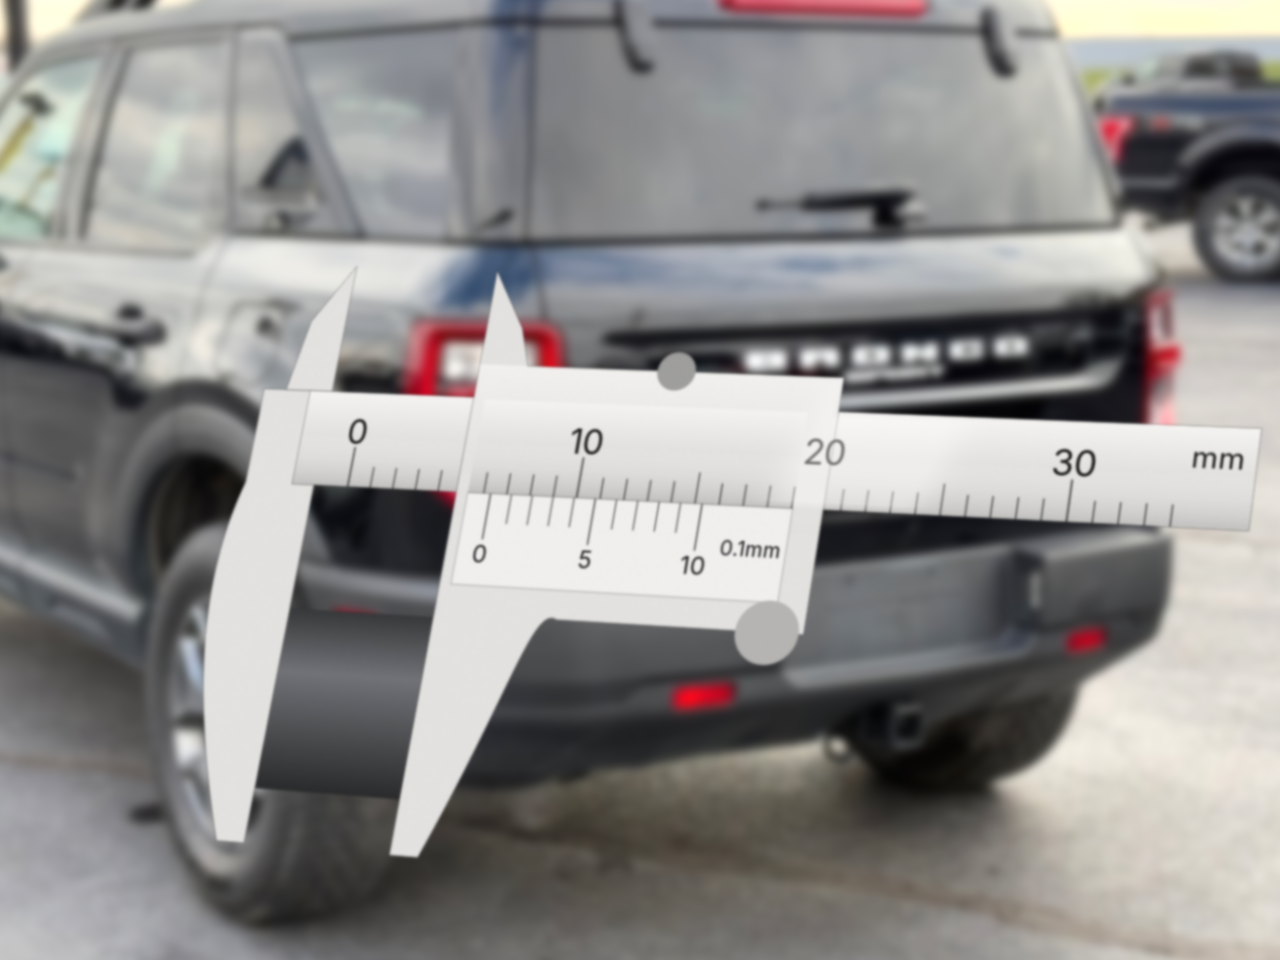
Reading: 6.3 (mm)
